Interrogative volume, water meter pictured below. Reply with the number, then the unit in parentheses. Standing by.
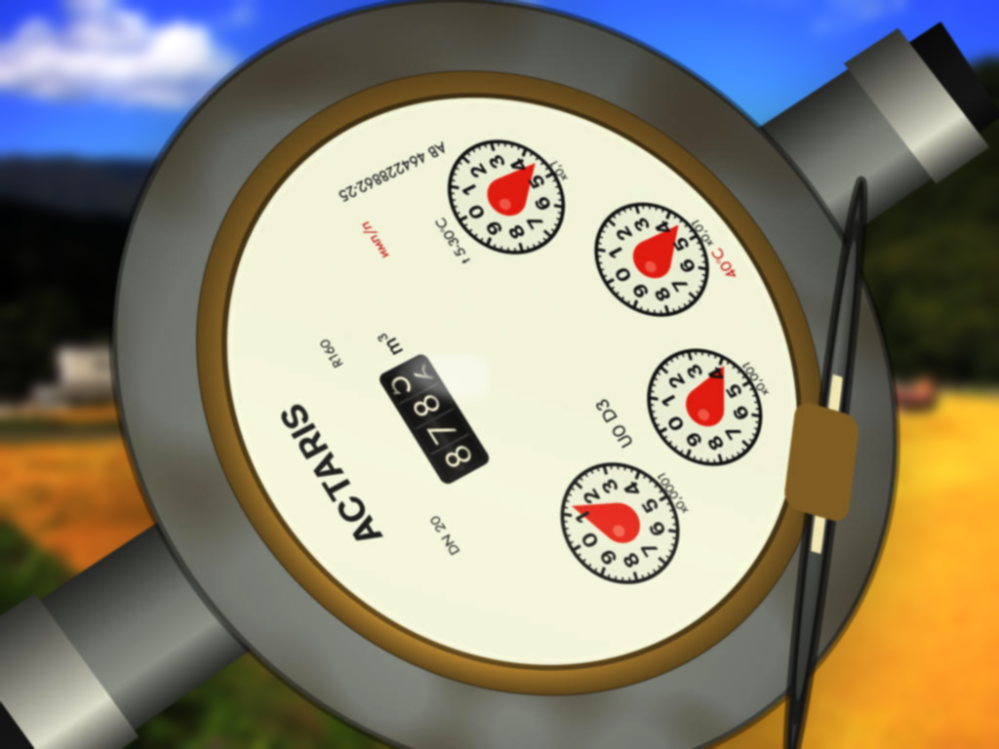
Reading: 8785.4441 (m³)
